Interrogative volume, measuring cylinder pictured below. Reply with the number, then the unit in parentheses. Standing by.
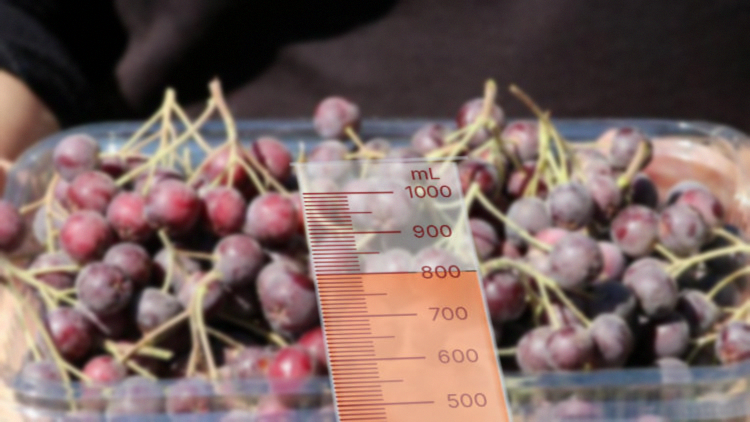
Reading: 800 (mL)
